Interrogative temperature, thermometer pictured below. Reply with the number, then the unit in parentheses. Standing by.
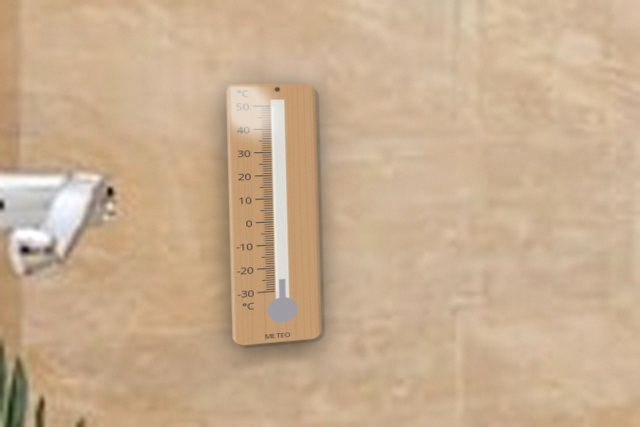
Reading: -25 (°C)
